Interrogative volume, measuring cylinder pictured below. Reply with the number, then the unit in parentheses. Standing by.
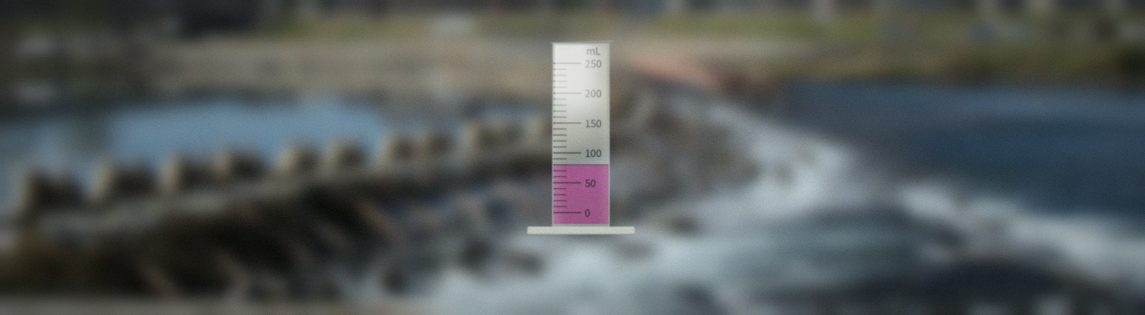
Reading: 80 (mL)
